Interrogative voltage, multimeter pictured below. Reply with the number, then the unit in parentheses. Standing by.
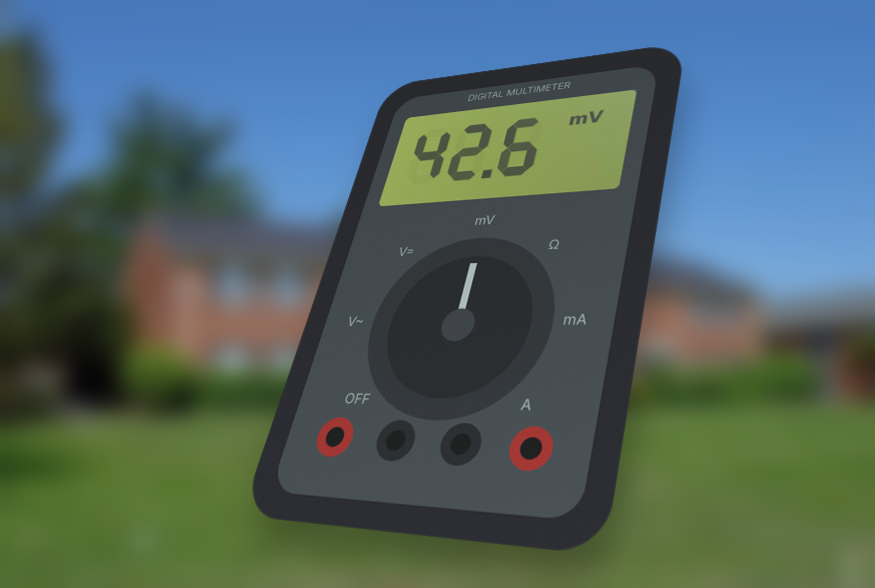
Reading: 42.6 (mV)
